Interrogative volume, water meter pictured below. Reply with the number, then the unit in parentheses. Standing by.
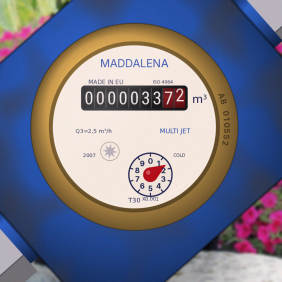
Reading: 33.721 (m³)
